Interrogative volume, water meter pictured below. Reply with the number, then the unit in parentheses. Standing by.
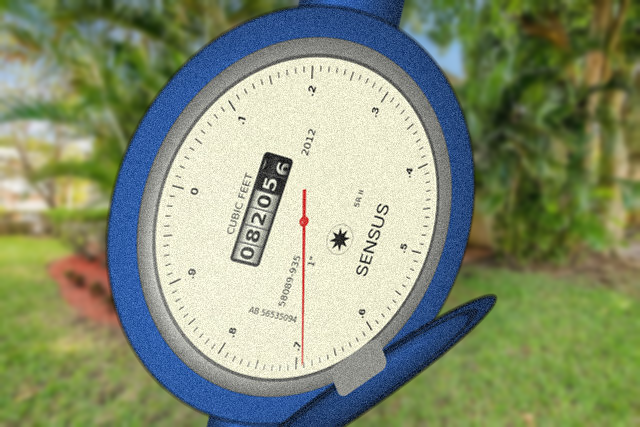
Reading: 82055.69 (ft³)
